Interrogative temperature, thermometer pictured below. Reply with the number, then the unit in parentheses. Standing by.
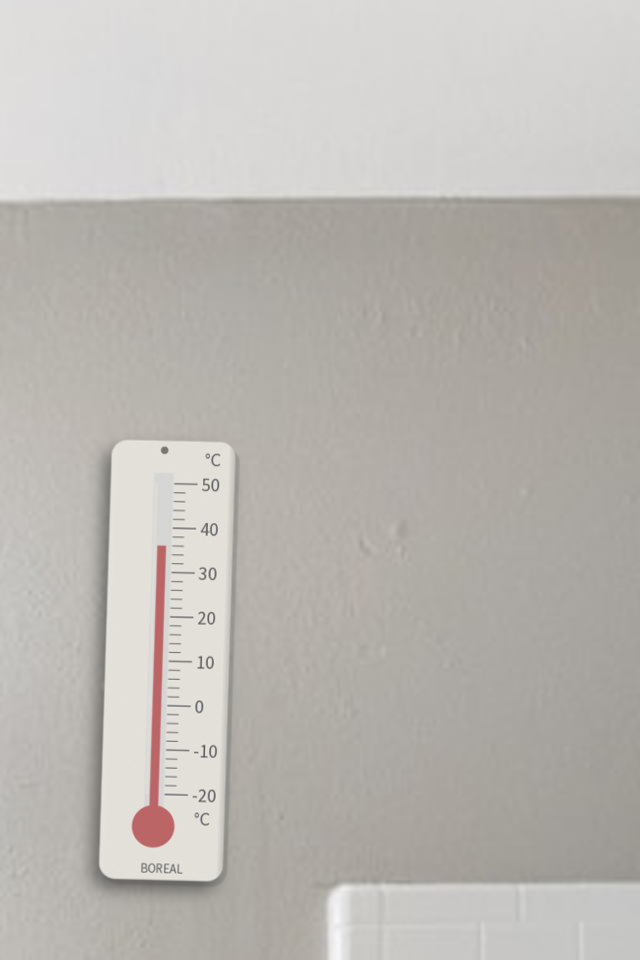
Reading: 36 (°C)
